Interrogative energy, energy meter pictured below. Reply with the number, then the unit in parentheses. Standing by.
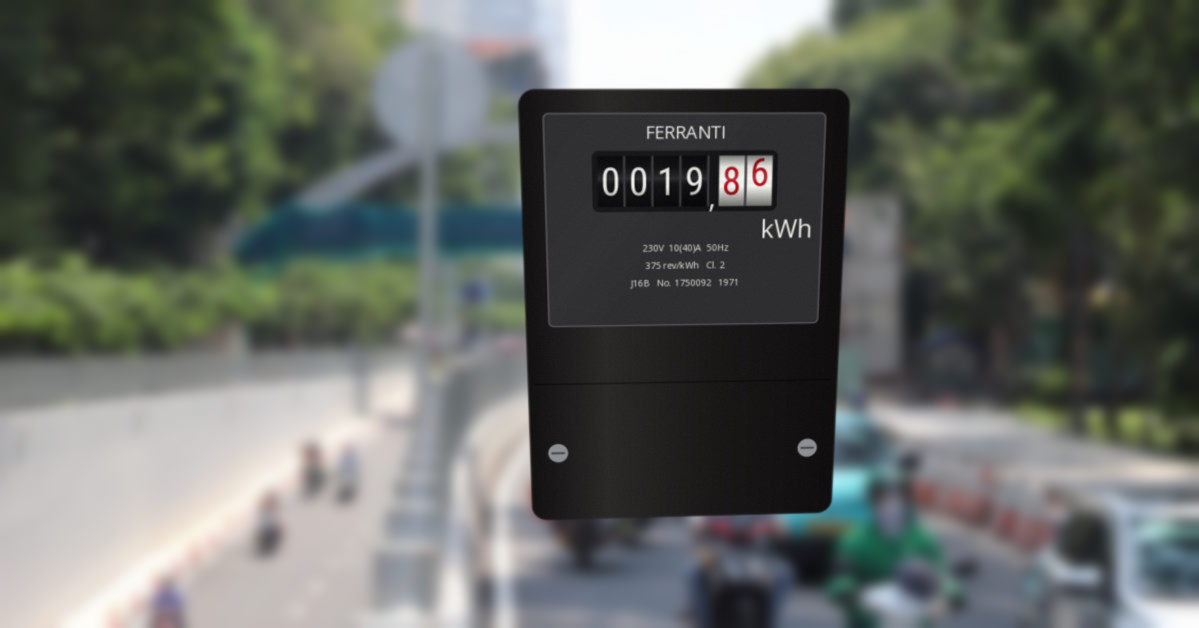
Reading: 19.86 (kWh)
